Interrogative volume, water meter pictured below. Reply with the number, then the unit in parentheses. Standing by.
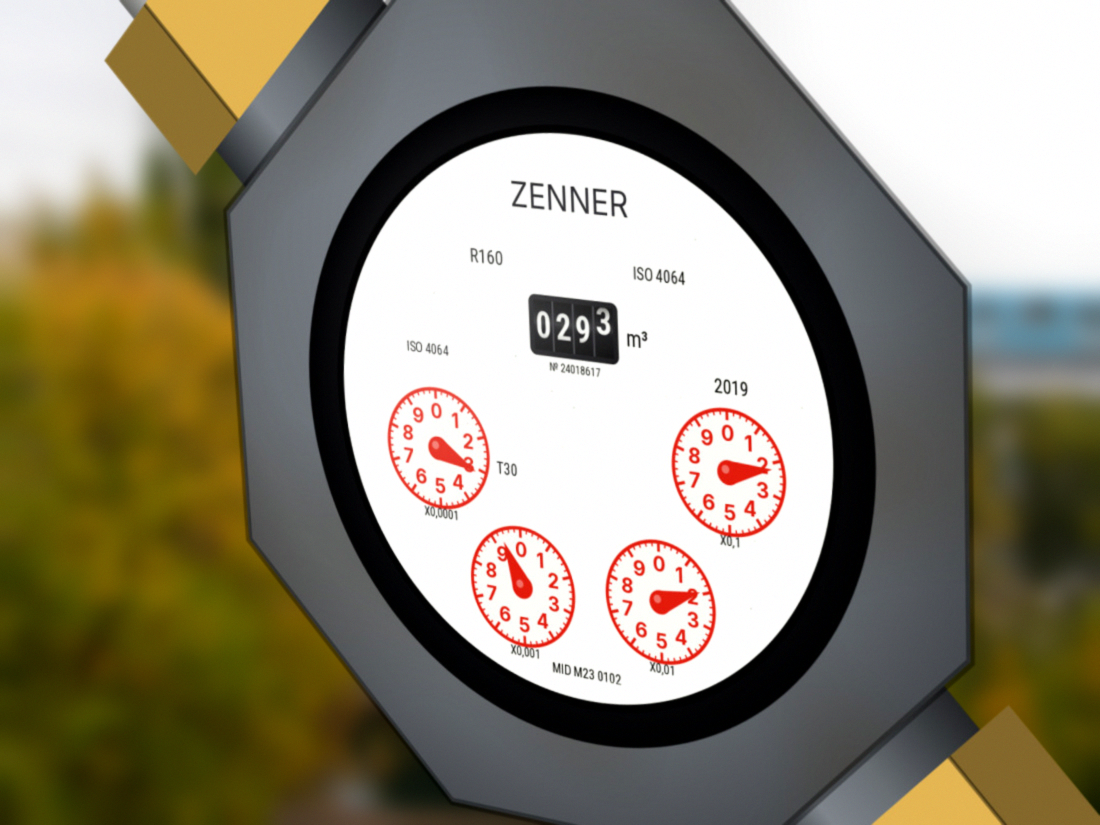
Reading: 293.2193 (m³)
